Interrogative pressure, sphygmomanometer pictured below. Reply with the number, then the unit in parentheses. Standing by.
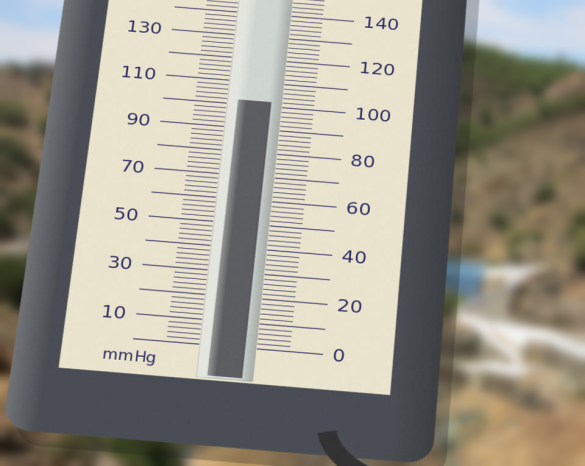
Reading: 102 (mmHg)
